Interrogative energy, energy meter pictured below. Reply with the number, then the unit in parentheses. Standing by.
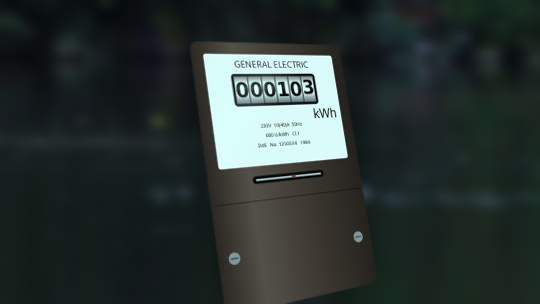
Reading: 103 (kWh)
